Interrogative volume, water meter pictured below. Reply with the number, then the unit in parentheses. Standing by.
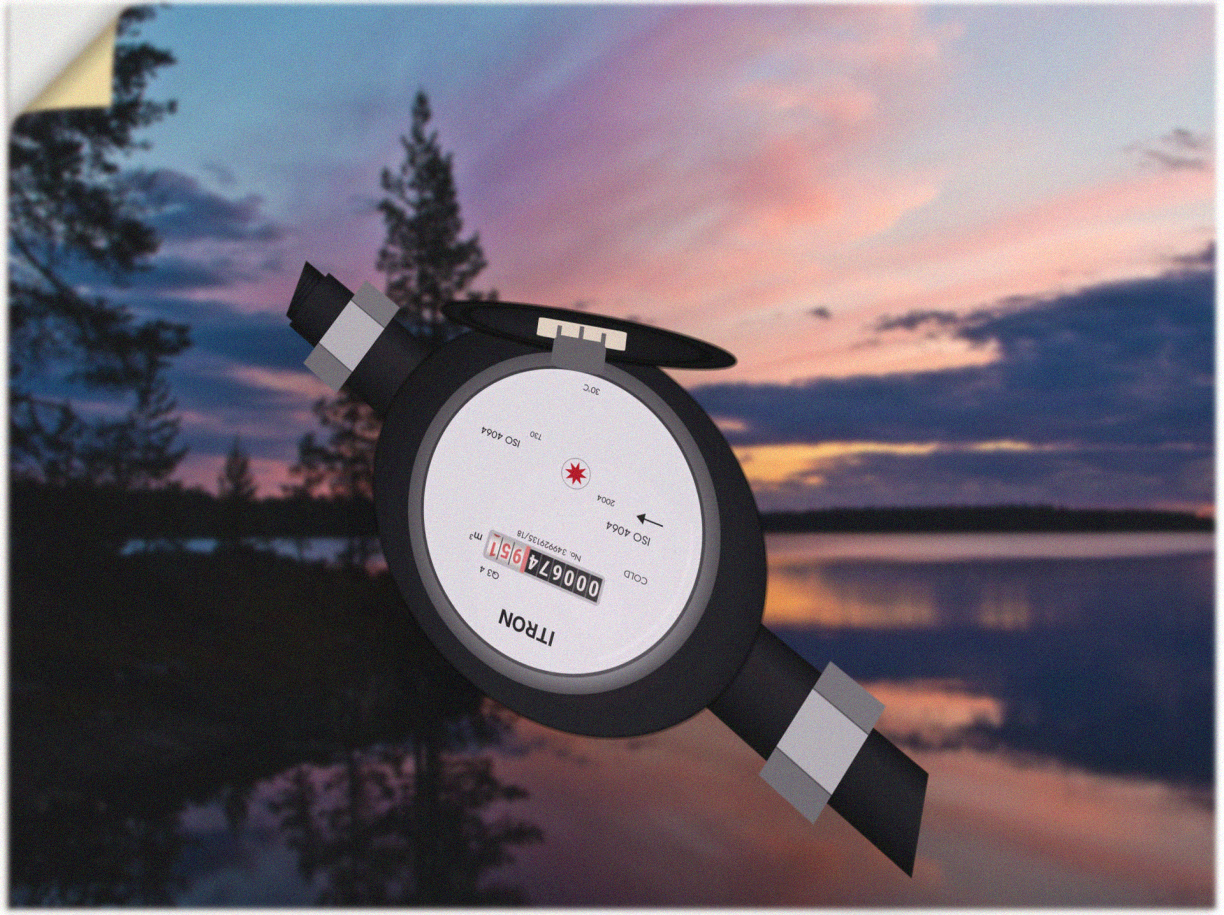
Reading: 674.951 (m³)
